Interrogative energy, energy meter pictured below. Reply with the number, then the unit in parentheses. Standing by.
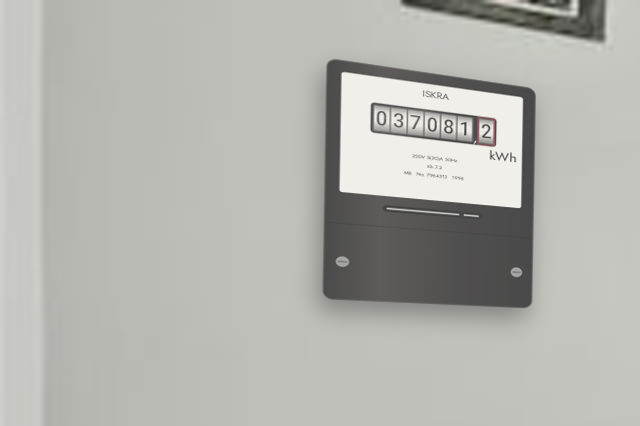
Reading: 37081.2 (kWh)
